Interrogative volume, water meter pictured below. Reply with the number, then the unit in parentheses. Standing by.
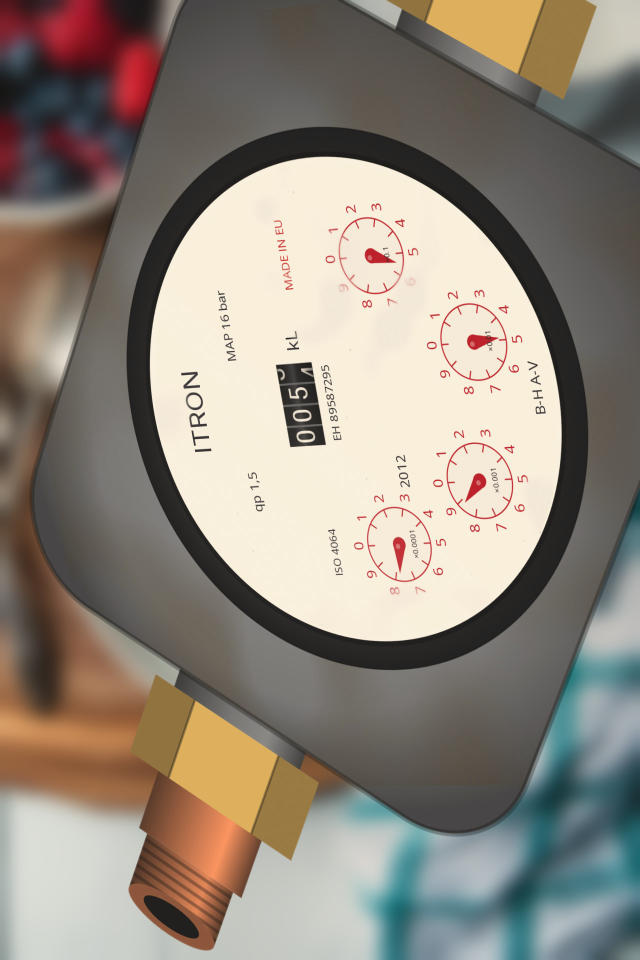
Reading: 53.5487 (kL)
